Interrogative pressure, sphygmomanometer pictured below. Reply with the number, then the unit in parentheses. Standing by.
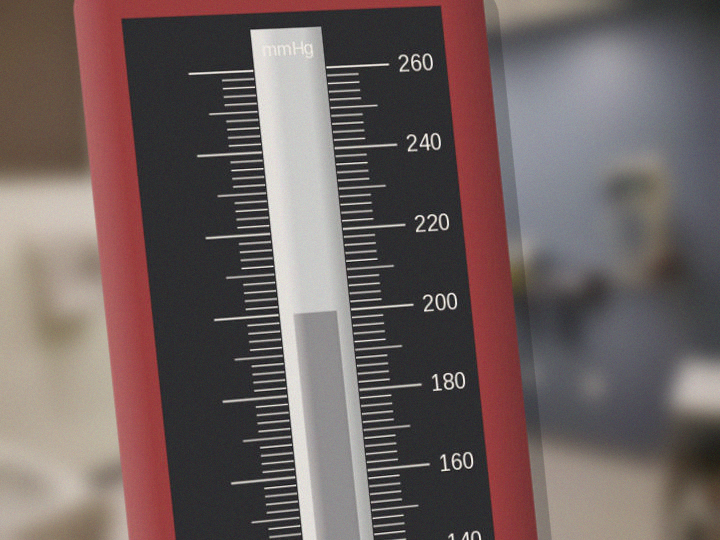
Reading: 200 (mmHg)
